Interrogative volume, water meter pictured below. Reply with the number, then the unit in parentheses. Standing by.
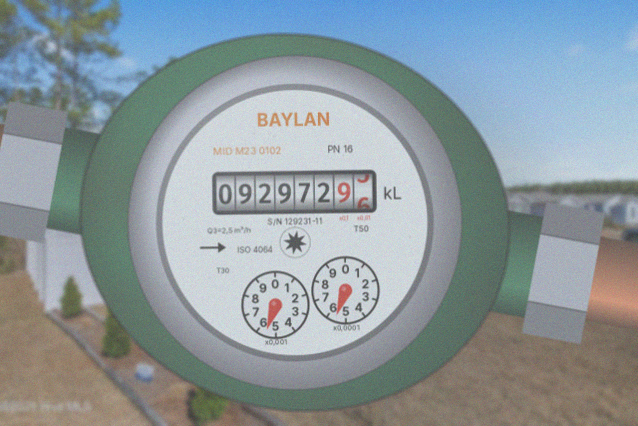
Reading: 92972.9555 (kL)
